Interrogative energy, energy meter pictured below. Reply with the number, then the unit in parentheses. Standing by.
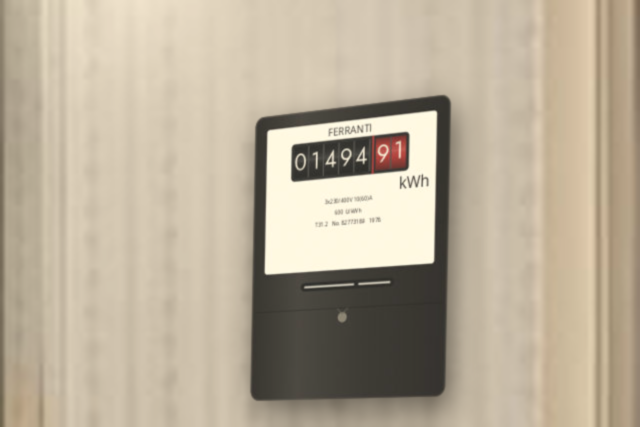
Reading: 1494.91 (kWh)
